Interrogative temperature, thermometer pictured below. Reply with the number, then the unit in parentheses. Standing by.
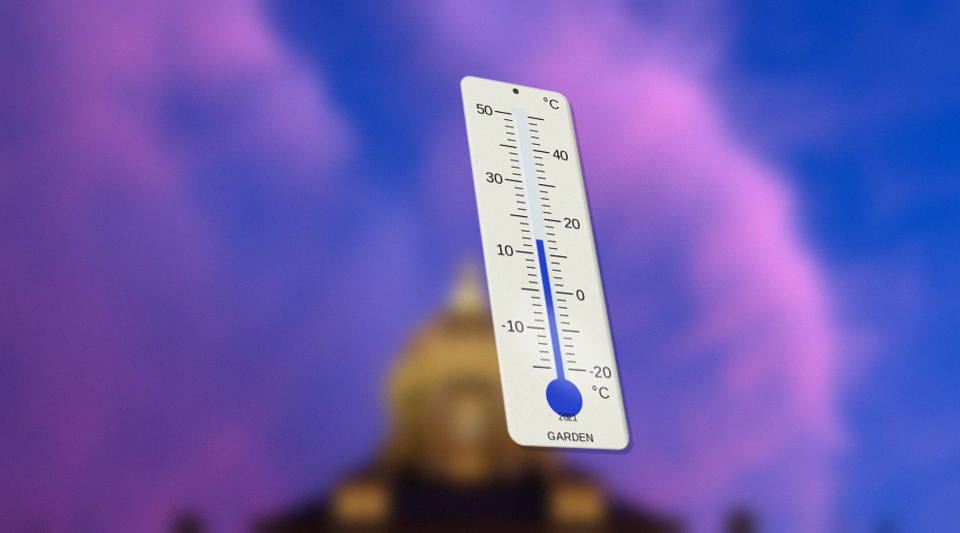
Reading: 14 (°C)
